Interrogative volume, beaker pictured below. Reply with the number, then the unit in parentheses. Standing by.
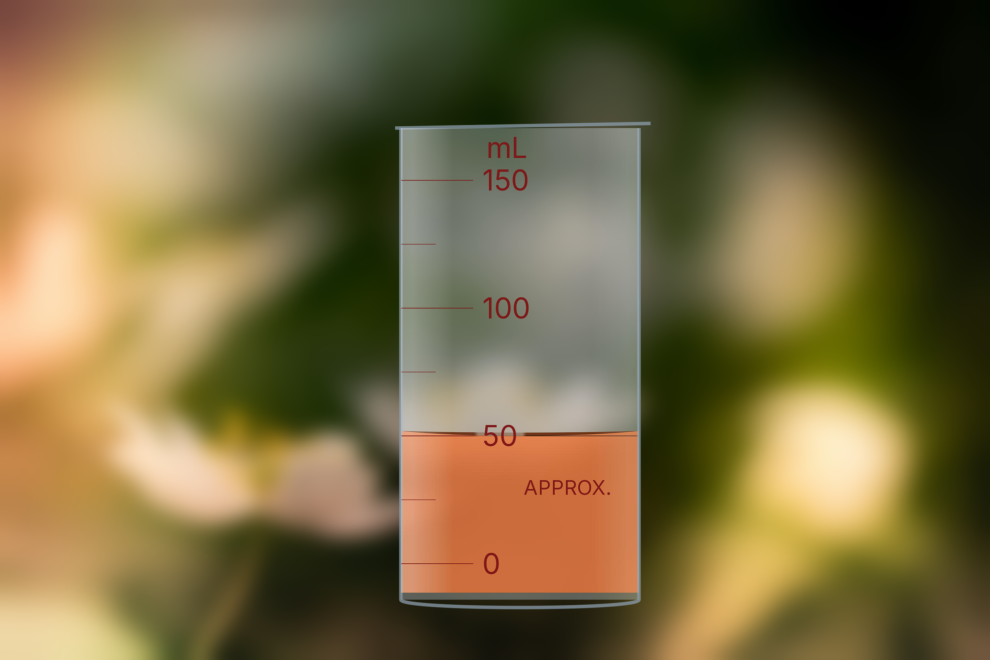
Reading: 50 (mL)
